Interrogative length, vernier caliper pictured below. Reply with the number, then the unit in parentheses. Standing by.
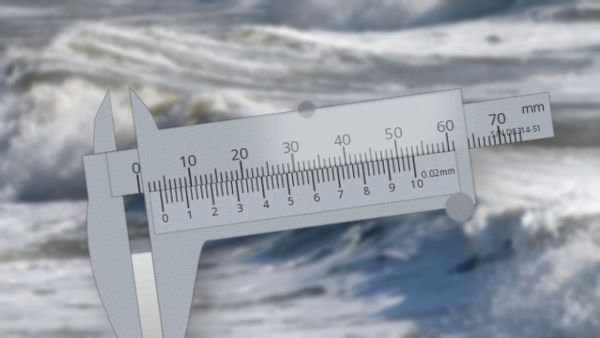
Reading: 4.0 (mm)
